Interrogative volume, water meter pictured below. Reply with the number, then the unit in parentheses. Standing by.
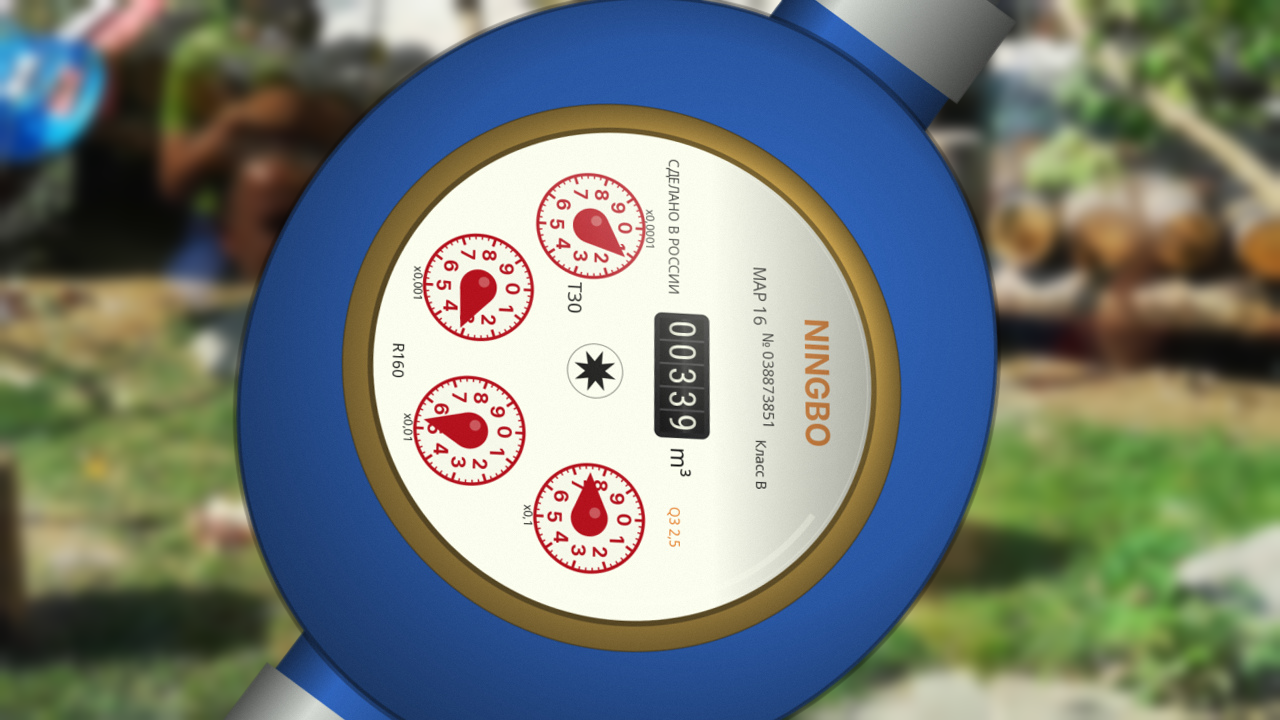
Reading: 339.7531 (m³)
